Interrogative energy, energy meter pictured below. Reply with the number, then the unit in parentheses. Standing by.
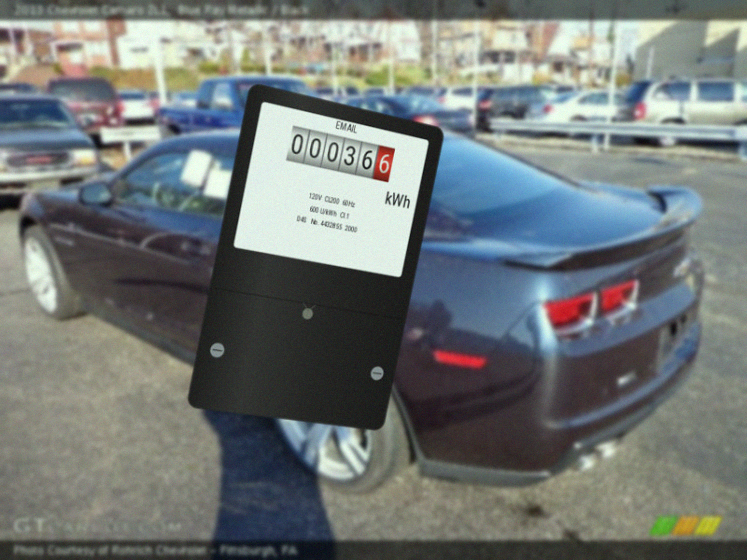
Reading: 36.6 (kWh)
